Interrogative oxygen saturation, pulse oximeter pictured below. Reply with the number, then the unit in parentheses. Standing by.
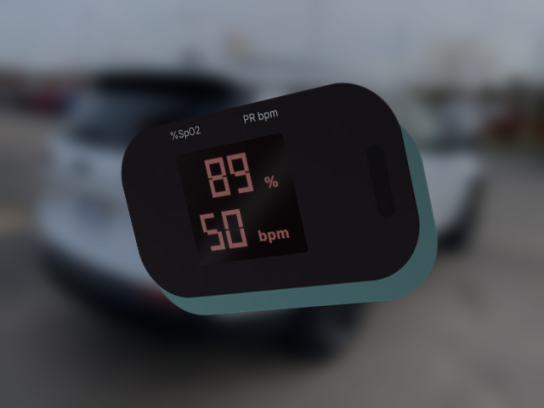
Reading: 89 (%)
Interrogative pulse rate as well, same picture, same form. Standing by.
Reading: 50 (bpm)
